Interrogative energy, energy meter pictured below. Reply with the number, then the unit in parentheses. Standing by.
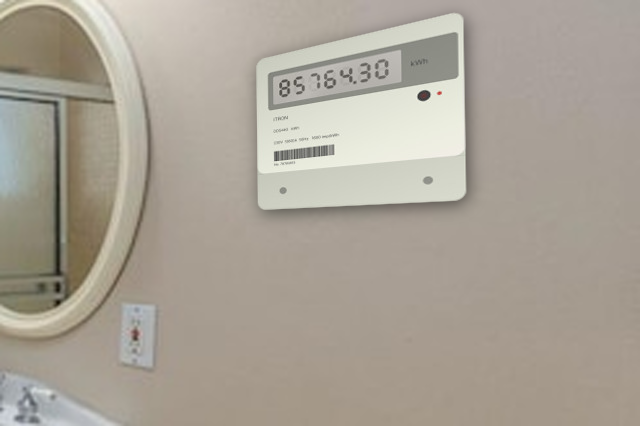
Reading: 85764.30 (kWh)
